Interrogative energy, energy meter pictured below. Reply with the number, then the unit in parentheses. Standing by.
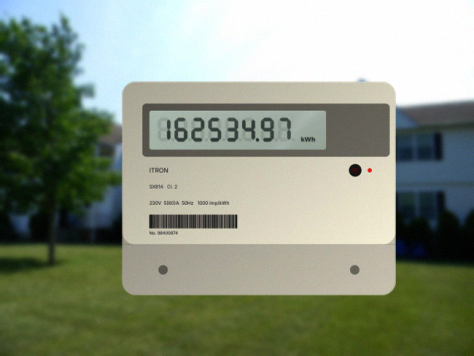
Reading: 162534.97 (kWh)
